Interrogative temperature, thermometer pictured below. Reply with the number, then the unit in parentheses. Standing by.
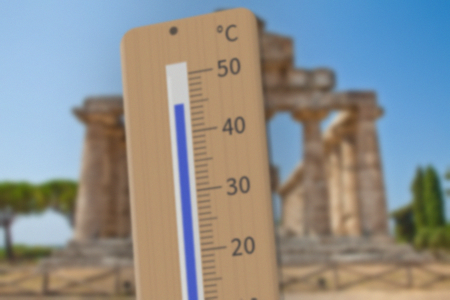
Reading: 45 (°C)
